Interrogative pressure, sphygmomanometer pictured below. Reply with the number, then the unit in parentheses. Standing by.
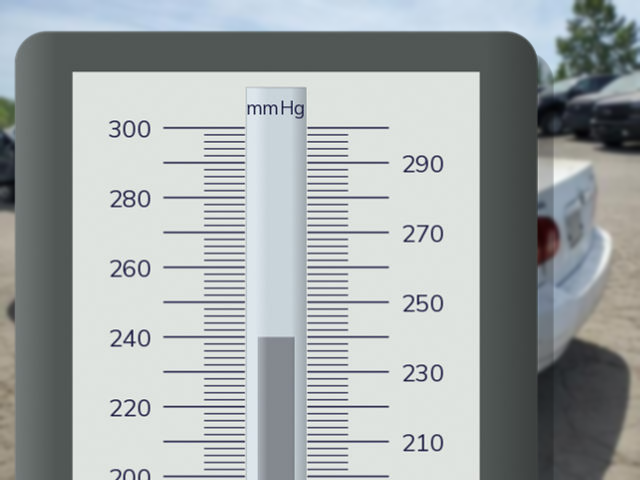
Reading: 240 (mmHg)
